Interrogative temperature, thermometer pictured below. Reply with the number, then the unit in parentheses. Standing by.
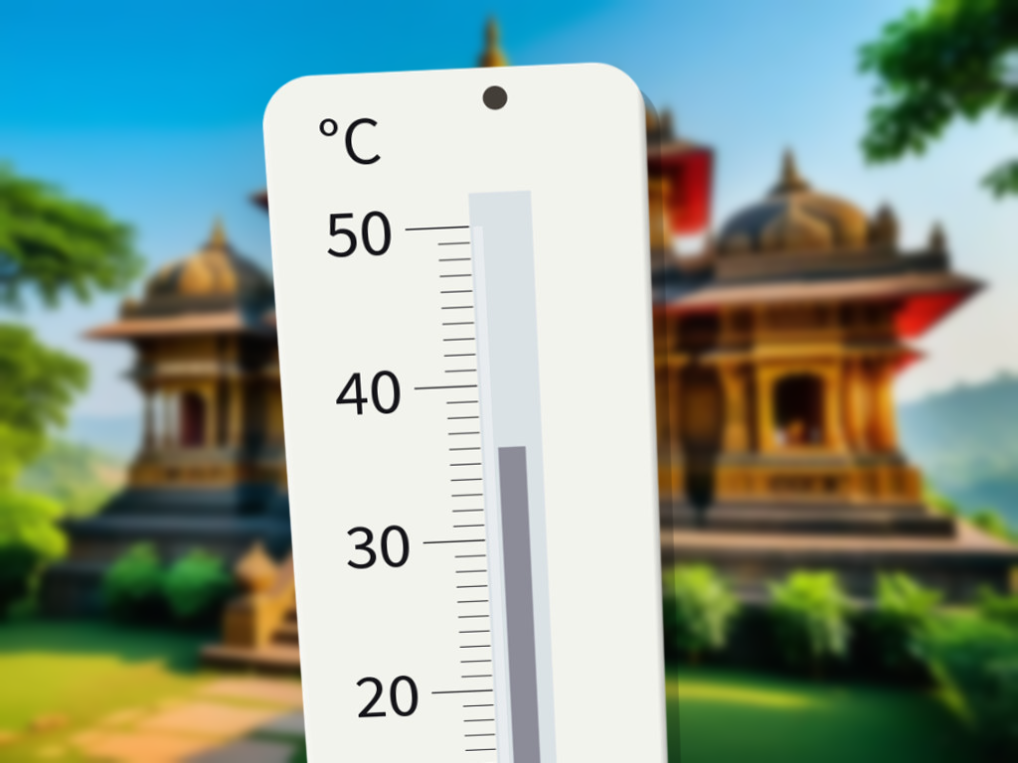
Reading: 36 (°C)
